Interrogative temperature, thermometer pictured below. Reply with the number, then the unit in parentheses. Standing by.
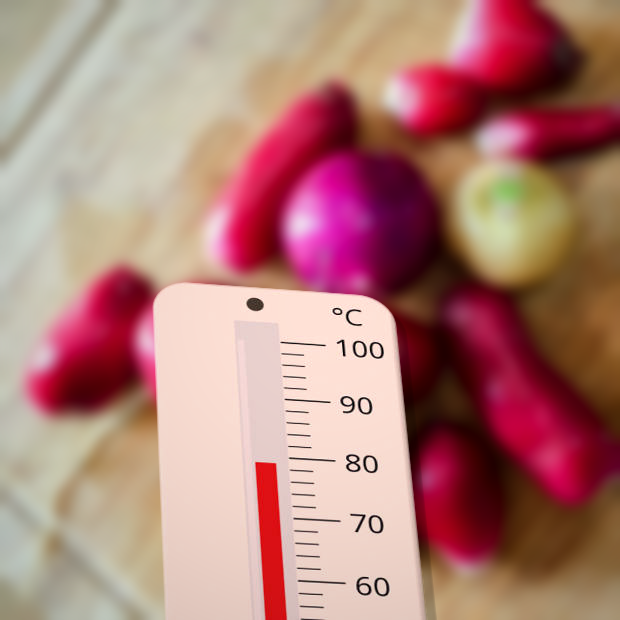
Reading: 79 (°C)
